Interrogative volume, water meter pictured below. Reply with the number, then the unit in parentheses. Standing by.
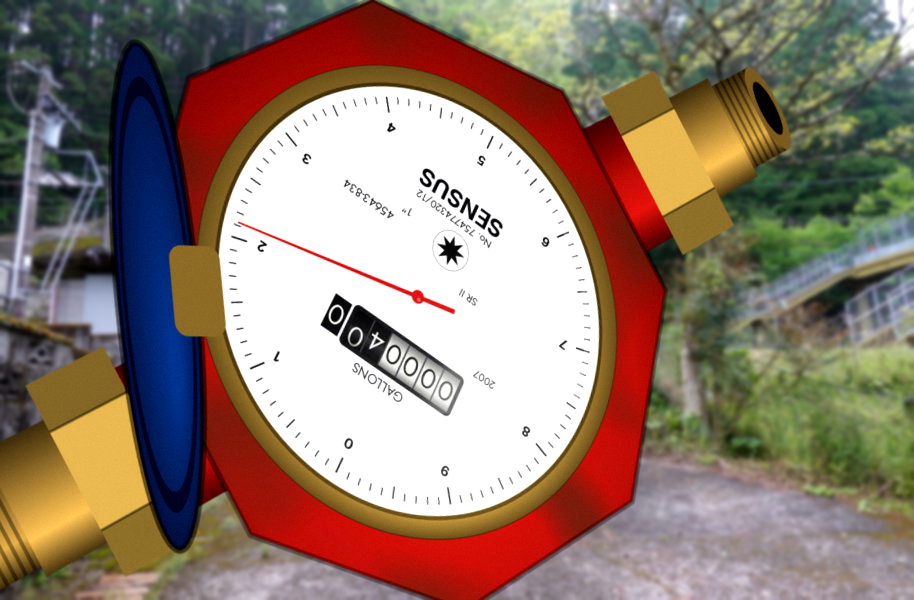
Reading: 402.1 (gal)
